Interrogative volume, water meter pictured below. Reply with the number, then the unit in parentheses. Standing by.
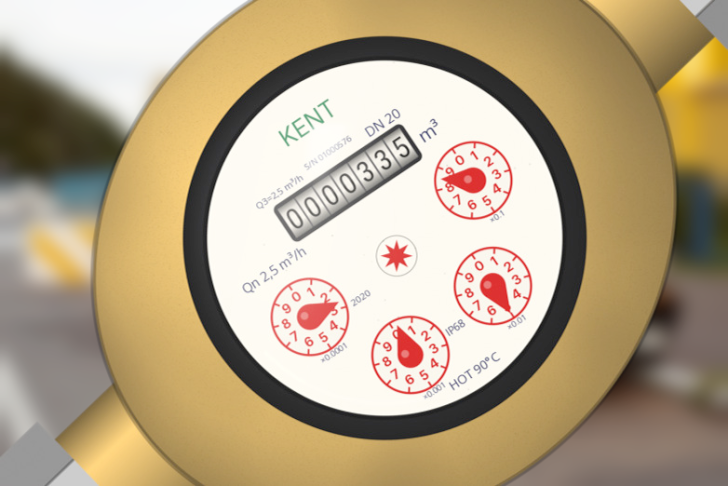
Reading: 335.8502 (m³)
